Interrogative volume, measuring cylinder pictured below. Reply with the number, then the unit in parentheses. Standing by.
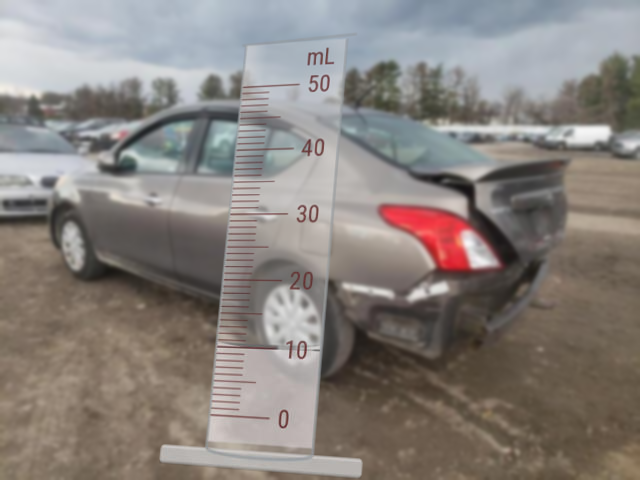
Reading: 10 (mL)
